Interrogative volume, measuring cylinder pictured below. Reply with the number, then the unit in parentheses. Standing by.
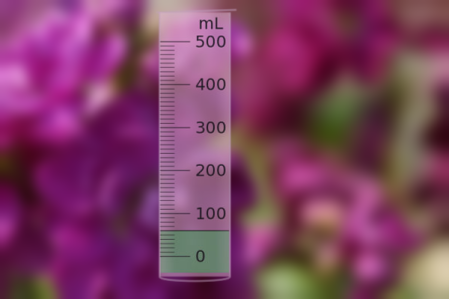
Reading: 60 (mL)
